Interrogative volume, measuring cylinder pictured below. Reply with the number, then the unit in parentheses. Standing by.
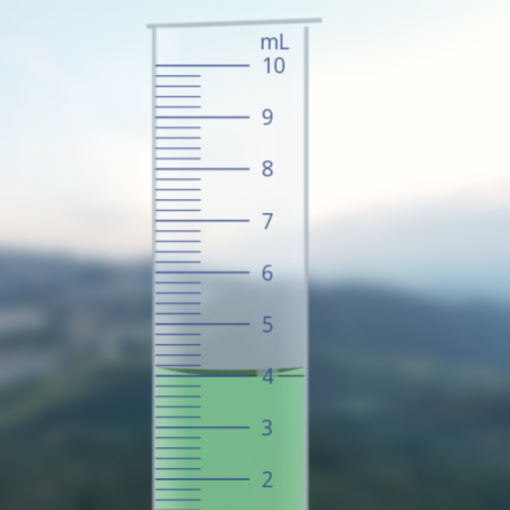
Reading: 4 (mL)
